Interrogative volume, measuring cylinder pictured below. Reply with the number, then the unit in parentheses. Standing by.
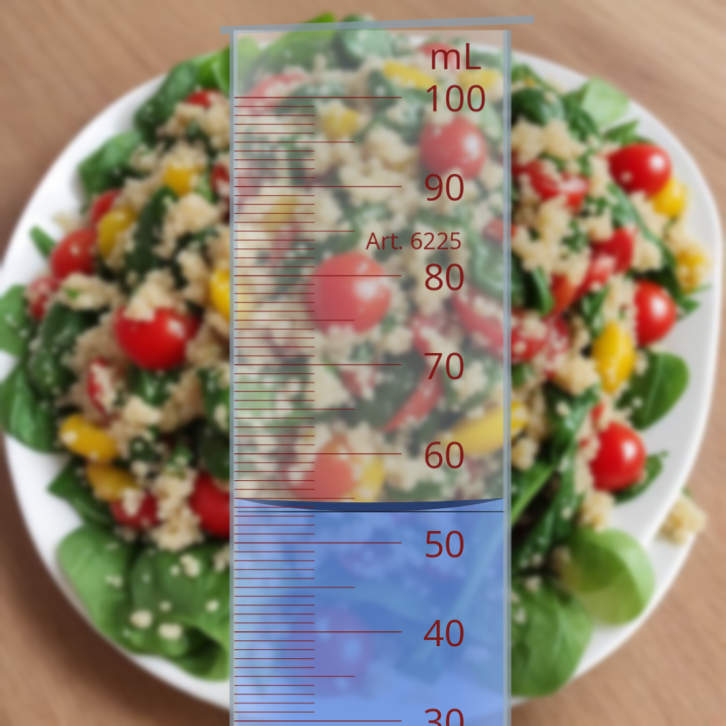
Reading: 53.5 (mL)
